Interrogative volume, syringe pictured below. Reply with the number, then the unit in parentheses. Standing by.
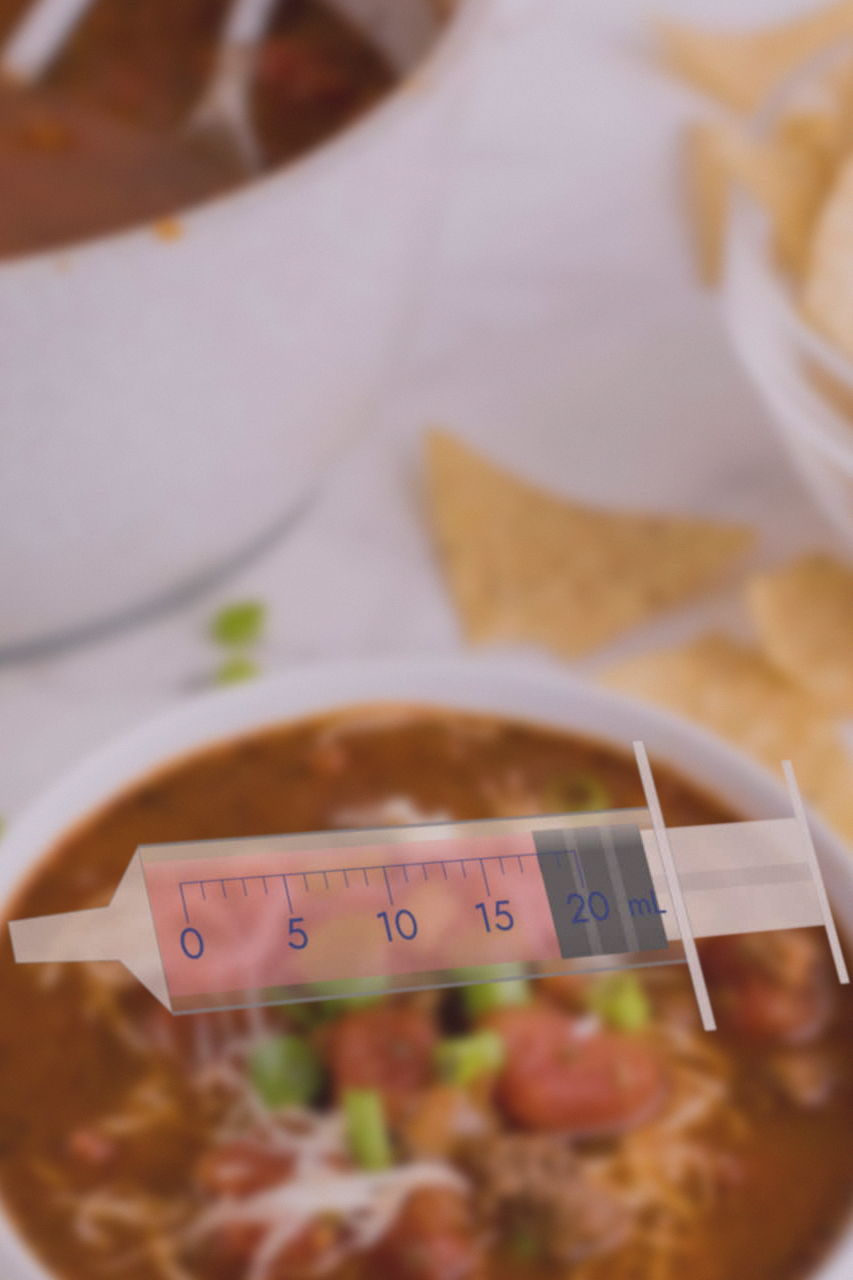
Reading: 18 (mL)
